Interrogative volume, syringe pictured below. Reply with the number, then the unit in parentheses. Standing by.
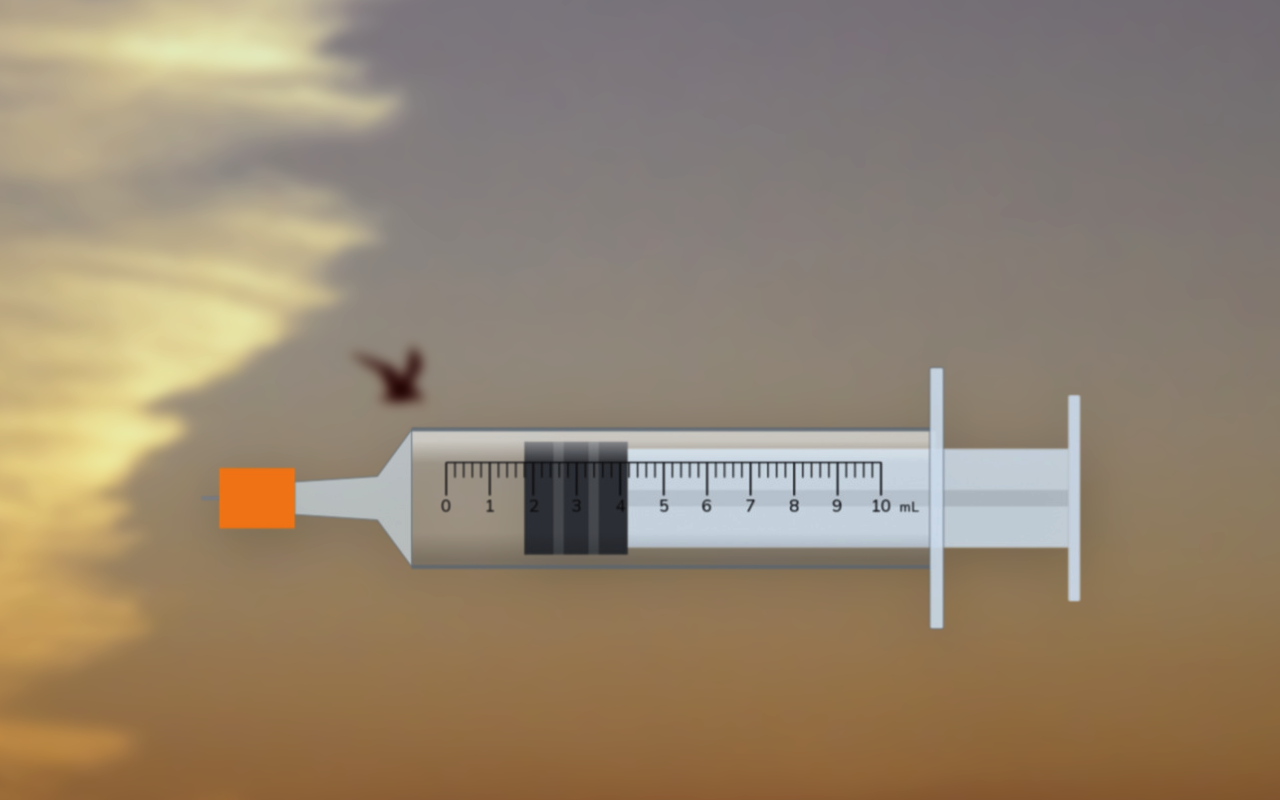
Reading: 1.8 (mL)
